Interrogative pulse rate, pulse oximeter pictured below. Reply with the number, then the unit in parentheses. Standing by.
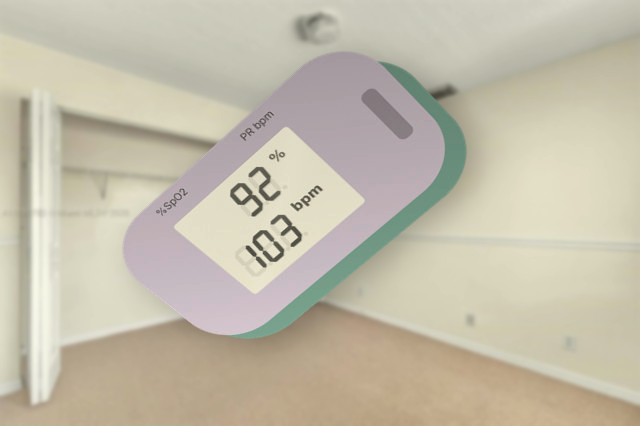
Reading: 103 (bpm)
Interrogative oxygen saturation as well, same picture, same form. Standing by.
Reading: 92 (%)
